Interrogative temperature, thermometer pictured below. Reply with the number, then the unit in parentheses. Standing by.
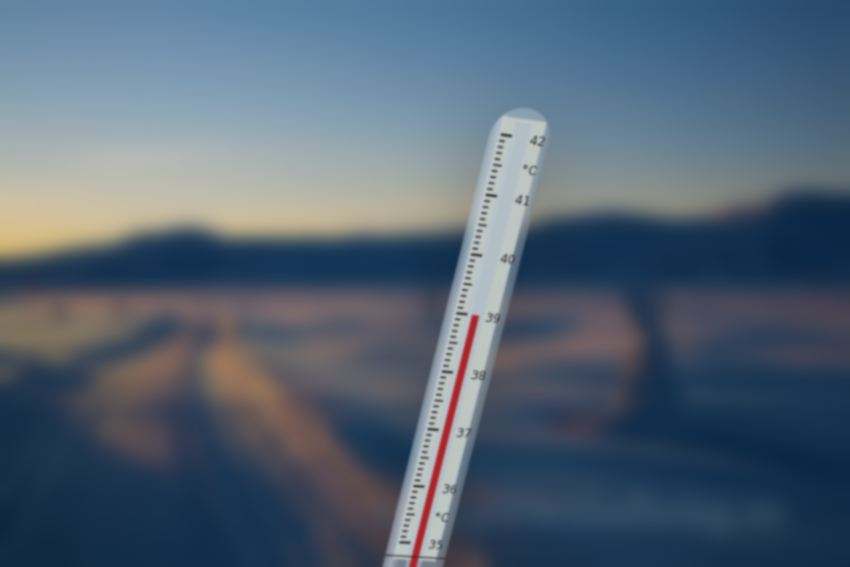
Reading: 39 (°C)
